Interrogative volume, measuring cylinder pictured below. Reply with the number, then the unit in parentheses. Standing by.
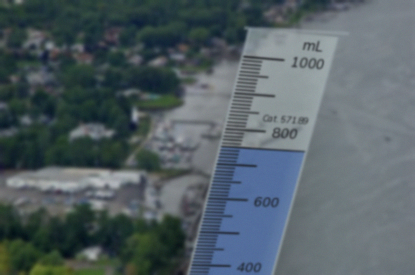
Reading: 750 (mL)
